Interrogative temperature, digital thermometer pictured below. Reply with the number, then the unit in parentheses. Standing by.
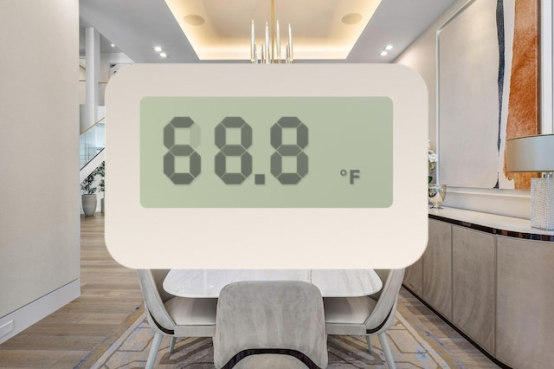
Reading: 68.8 (°F)
